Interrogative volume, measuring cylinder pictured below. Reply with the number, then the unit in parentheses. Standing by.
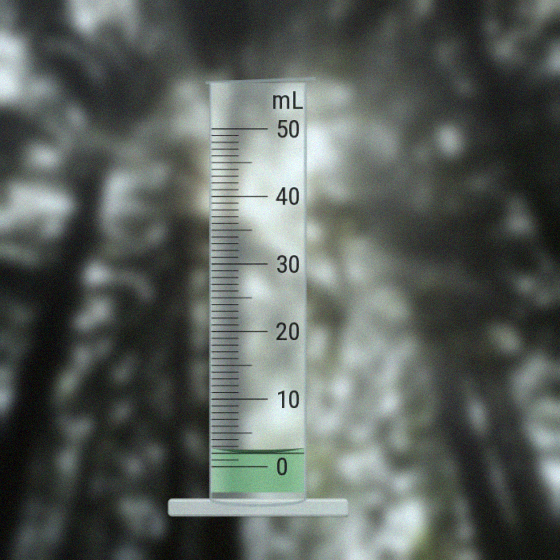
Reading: 2 (mL)
